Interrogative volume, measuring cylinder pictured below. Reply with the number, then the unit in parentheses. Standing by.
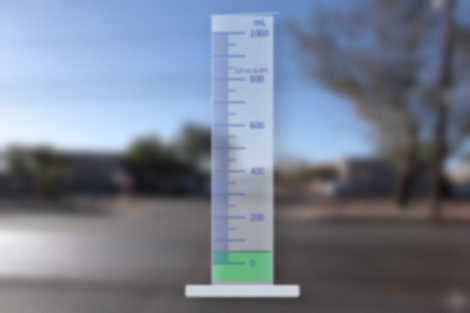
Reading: 50 (mL)
